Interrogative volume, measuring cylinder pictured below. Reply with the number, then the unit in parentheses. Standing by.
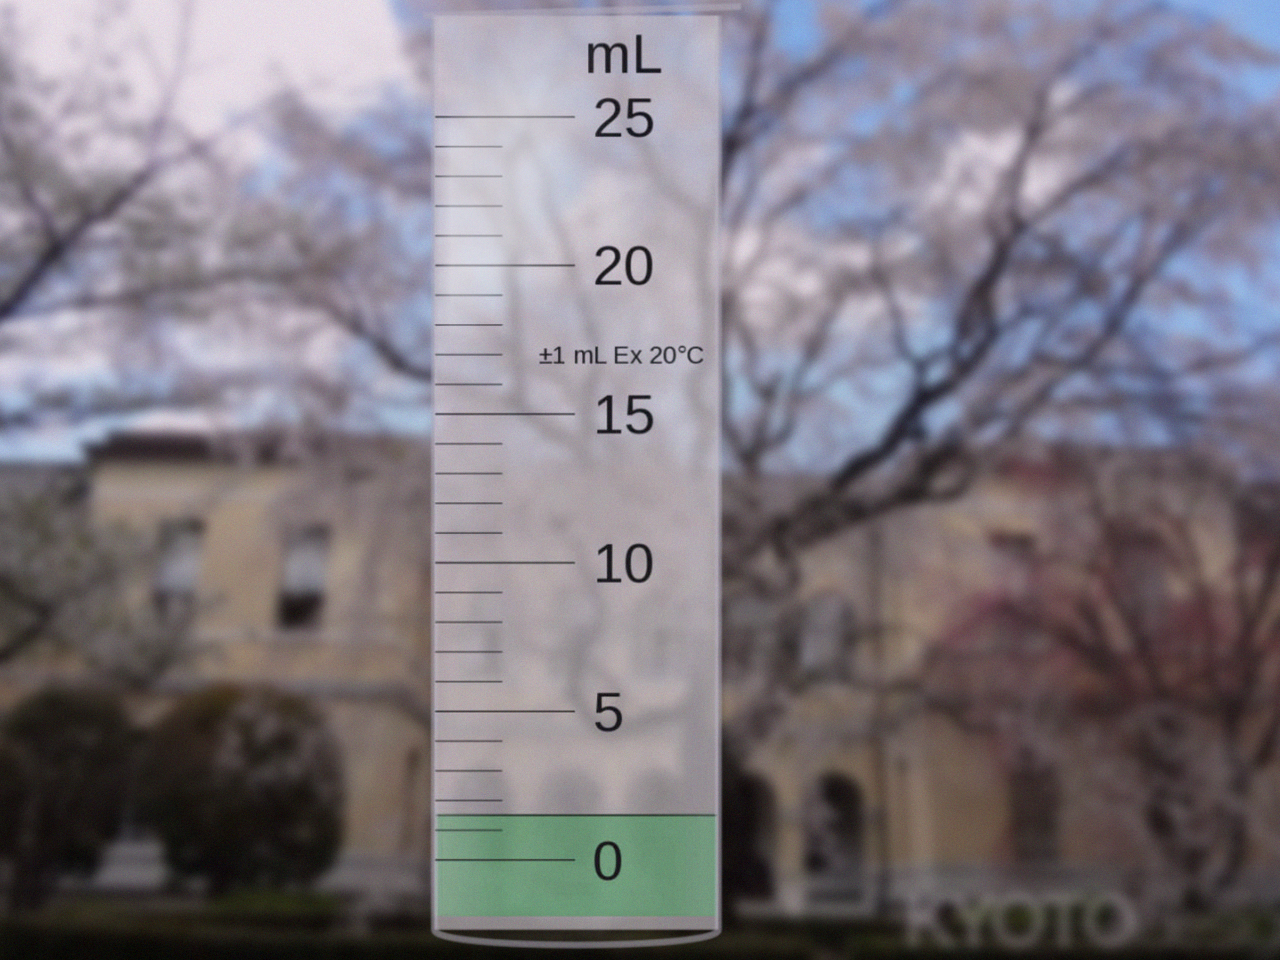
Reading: 1.5 (mL)
